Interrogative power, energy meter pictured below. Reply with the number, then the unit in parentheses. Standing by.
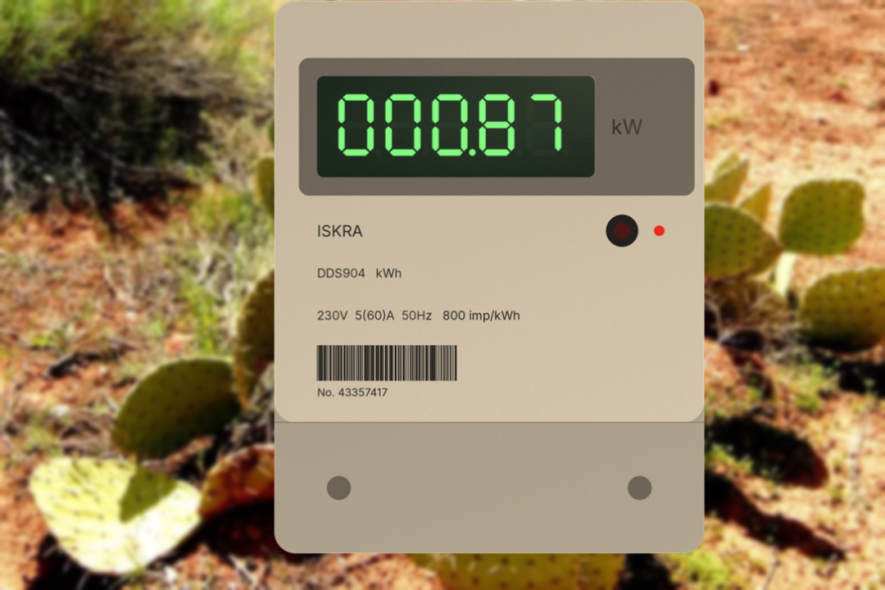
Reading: 0.87 (kW)
